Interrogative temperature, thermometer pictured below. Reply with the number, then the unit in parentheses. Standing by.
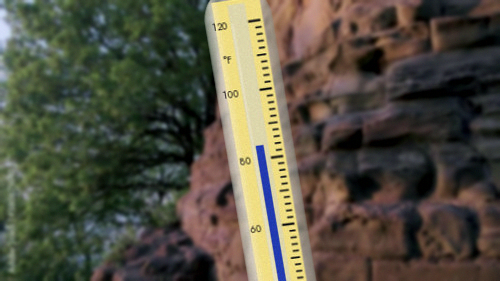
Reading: 84 (°F)
